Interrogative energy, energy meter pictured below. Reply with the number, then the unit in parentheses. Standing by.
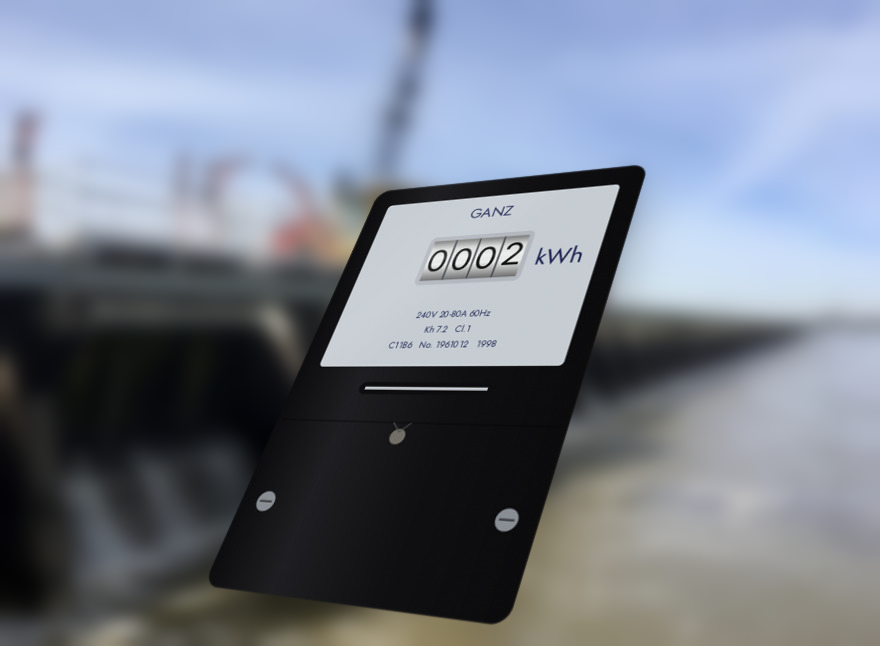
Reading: 2 (kWh)
